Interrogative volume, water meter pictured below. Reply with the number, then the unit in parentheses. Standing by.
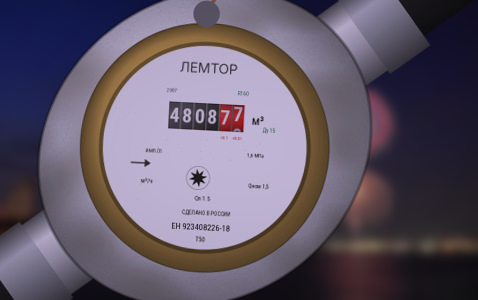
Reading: 4808.77 (m³)
